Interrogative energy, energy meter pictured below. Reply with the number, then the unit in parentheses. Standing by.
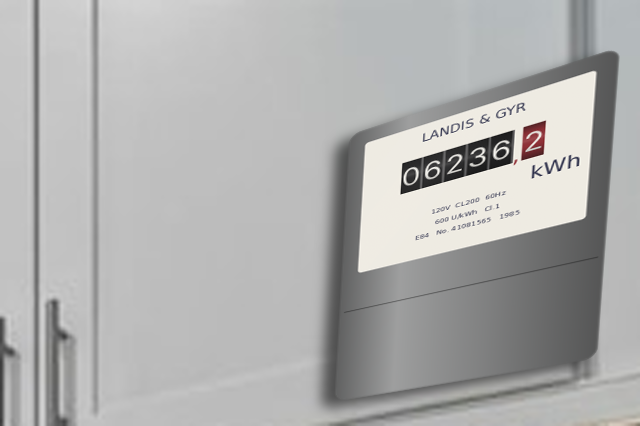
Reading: 6236.2 (kWh)
